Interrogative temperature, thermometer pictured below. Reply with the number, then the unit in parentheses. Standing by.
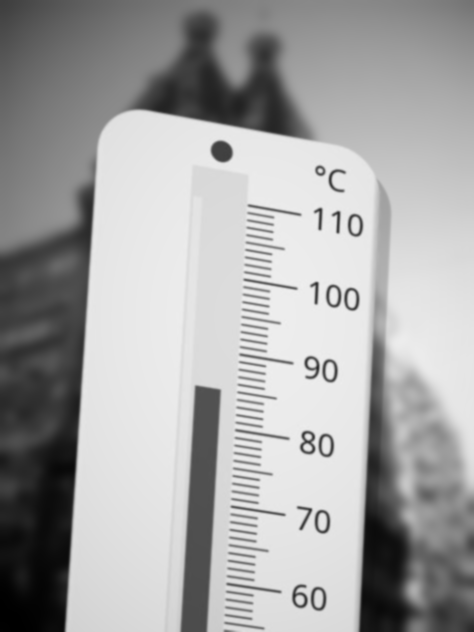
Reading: 85 (°C)
